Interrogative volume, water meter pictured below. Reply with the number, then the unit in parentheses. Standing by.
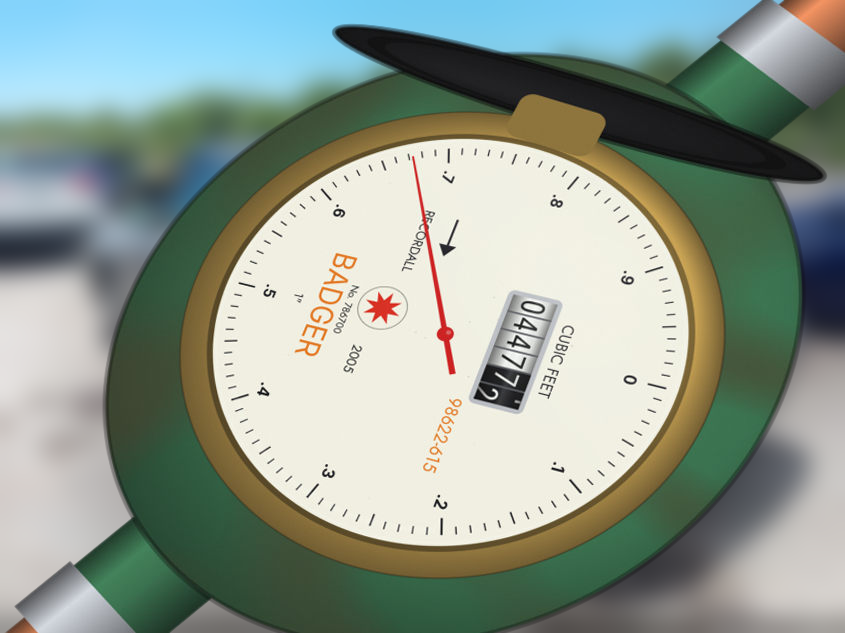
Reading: 44771.67 (ft³)
